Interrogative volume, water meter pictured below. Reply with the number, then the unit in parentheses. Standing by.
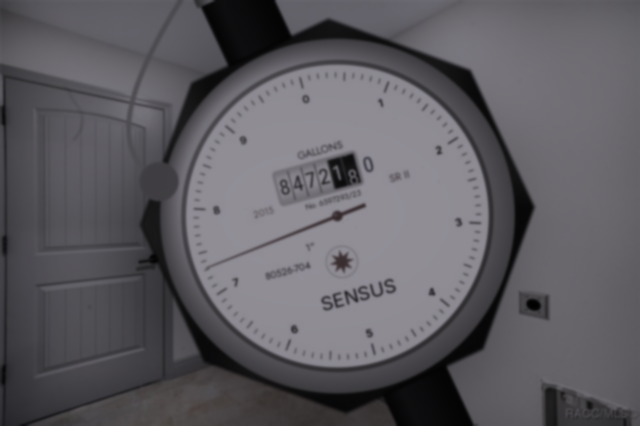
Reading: 8472177.3 (gal)
